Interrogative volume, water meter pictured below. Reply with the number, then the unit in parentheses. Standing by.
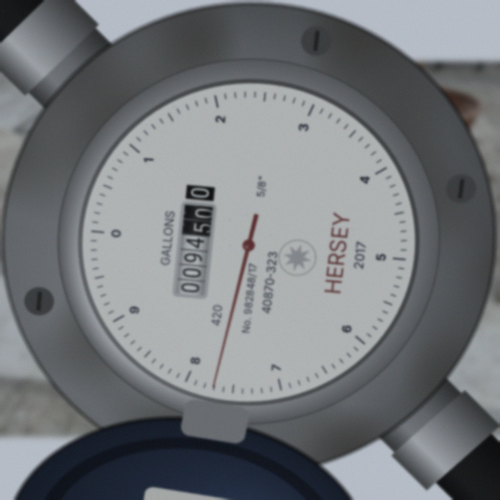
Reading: 94497.7 (gal)
